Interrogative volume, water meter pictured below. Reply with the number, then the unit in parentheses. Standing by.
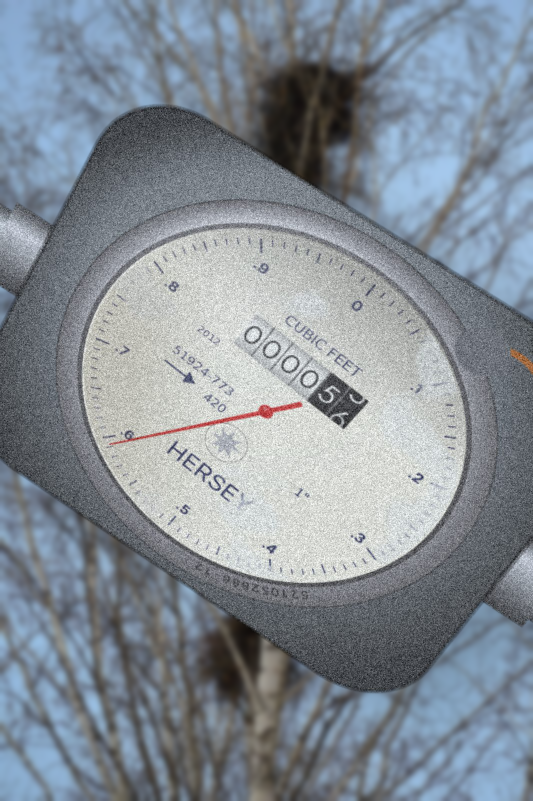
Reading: 55.59 (ft³)
